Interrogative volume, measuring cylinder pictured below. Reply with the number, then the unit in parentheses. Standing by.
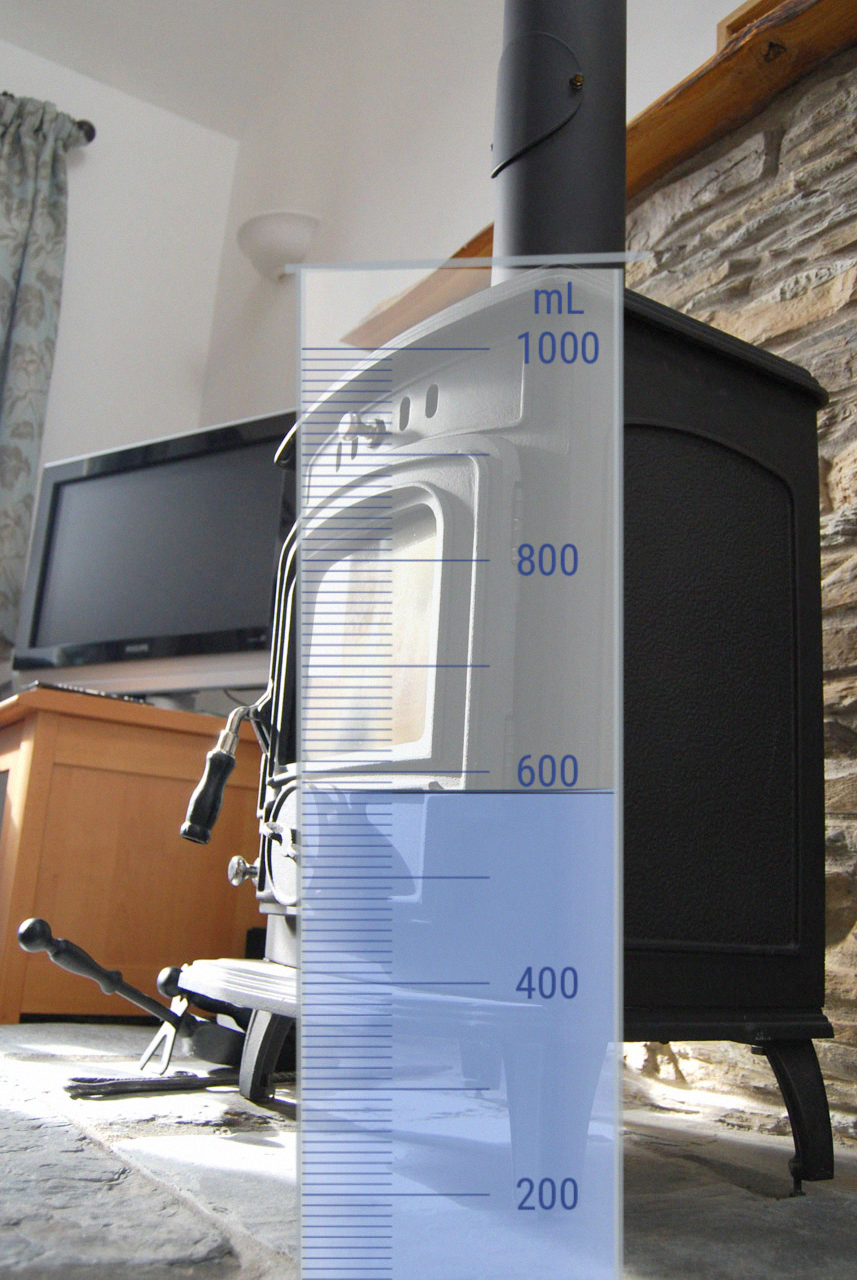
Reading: 580 (mL)
